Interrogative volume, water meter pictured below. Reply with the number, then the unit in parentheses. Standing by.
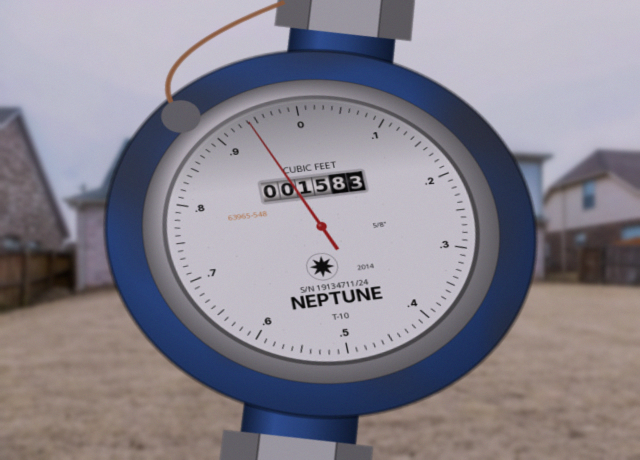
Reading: 1582.94 (ft³)
